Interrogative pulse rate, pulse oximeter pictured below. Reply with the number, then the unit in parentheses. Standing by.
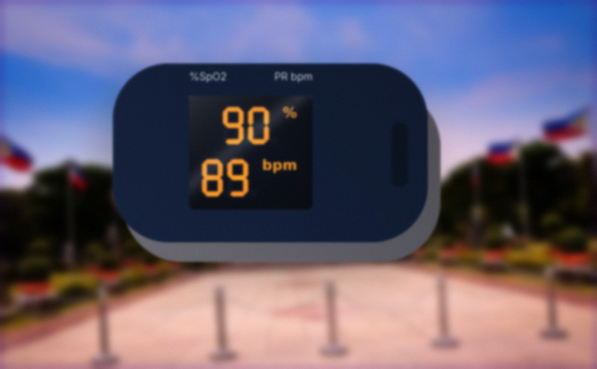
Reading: 89 (bpm)
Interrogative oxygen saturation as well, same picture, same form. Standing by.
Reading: 90 (%)
